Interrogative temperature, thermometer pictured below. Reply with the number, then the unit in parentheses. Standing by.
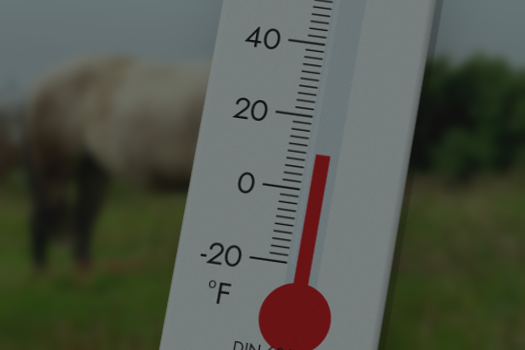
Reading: 10 (°F)
